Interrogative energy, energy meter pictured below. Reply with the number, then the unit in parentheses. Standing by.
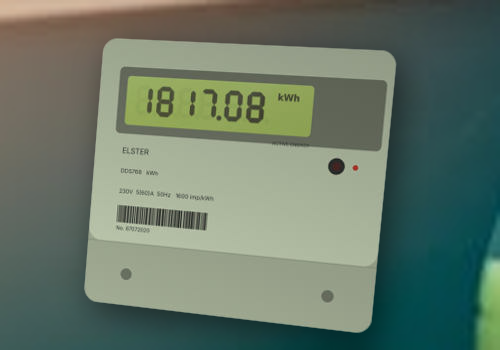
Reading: 1817.08 (kWh)
